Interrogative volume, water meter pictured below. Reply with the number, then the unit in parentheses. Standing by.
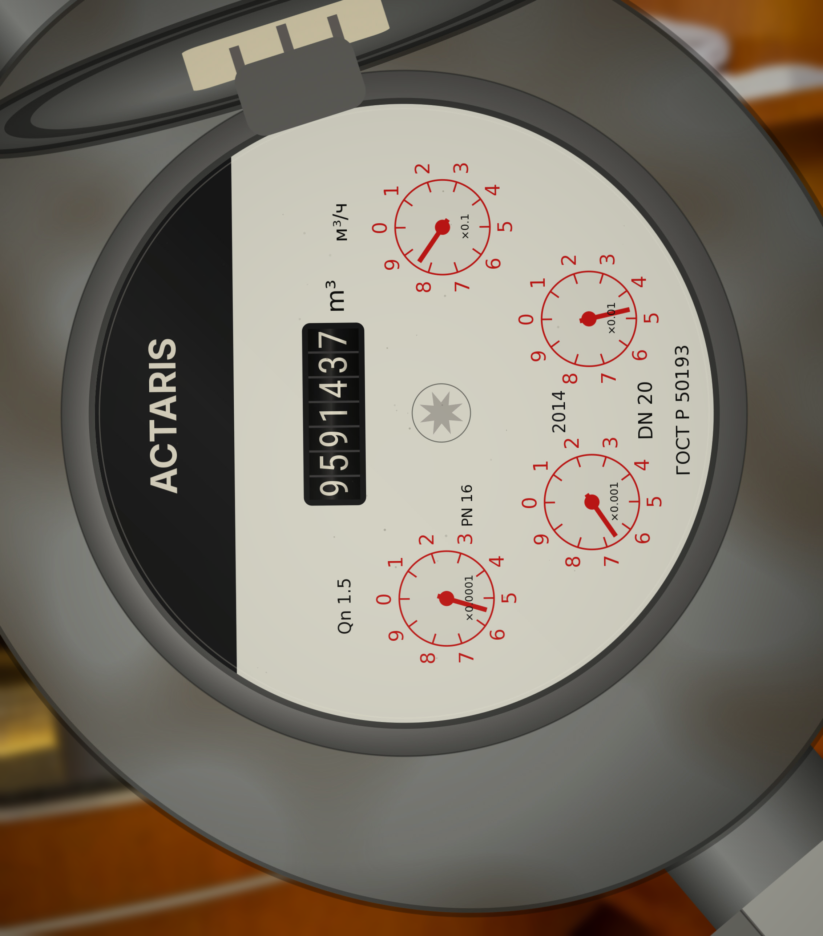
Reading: 9591437.8465 (m³)
